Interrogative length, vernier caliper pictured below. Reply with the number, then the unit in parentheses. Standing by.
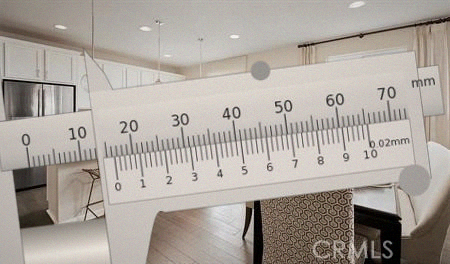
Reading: 16.5 (mm)
